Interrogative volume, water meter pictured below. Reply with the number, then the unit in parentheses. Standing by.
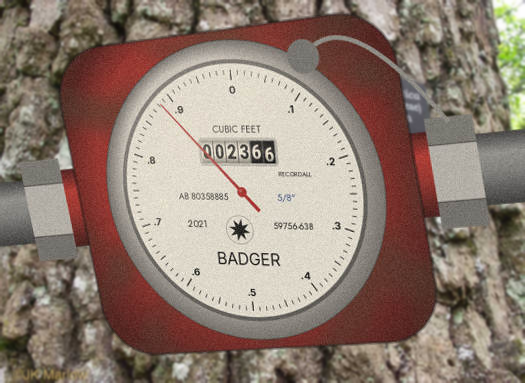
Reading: 2365.88 (ft³)
